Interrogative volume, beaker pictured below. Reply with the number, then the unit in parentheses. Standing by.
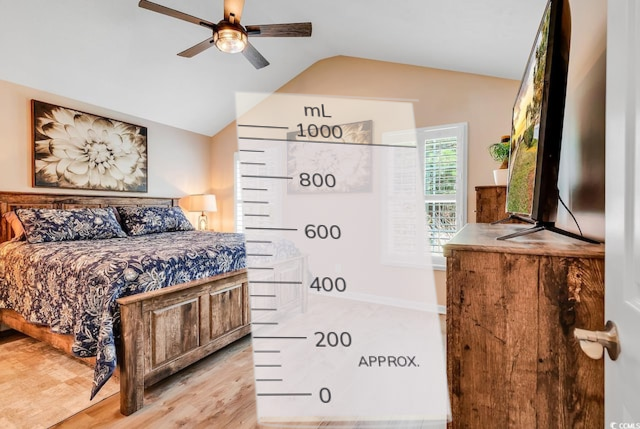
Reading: 950 (mL)
